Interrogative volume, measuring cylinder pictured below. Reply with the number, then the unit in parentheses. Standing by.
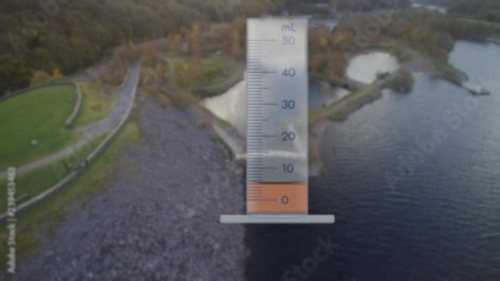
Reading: 5 (mL)
